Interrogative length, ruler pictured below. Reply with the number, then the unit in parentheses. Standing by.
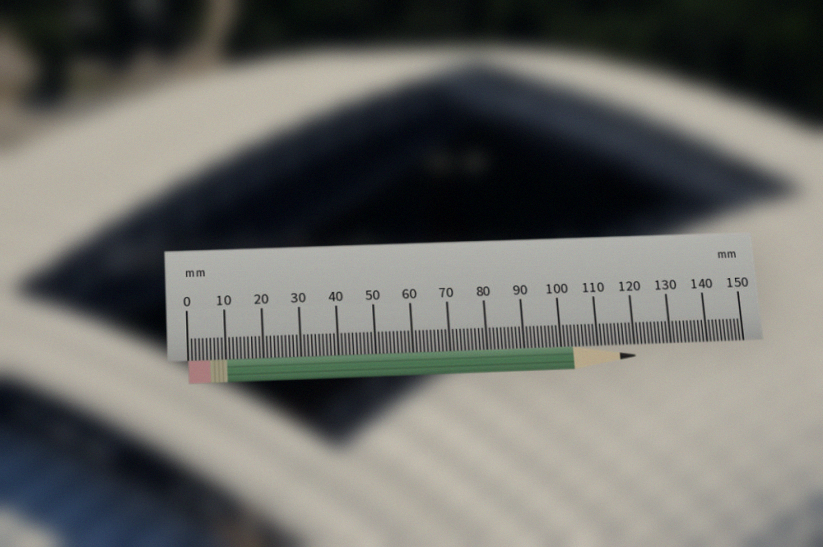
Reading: 120 (mm)
